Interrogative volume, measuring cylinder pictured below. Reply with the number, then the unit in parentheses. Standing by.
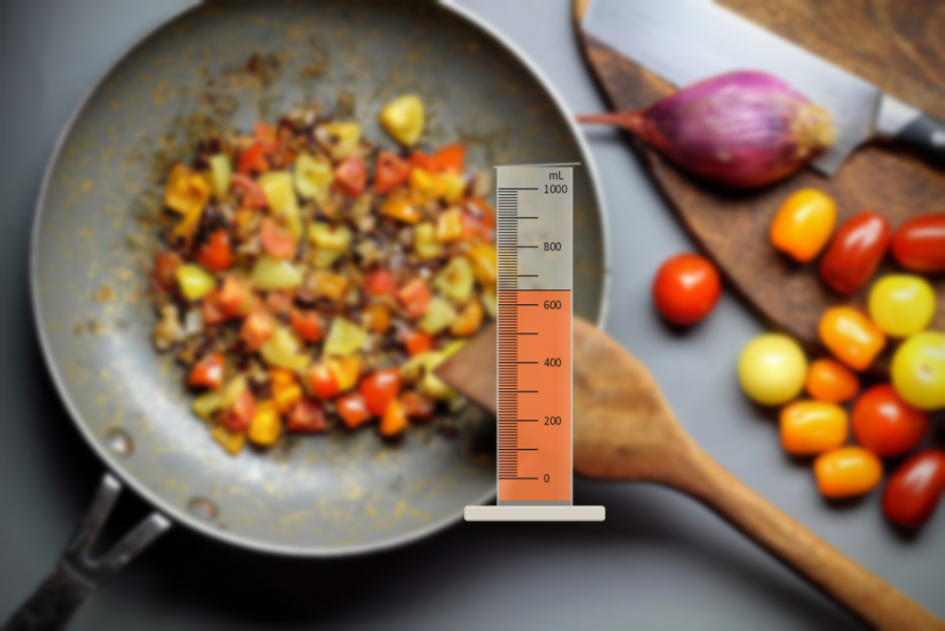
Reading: 650 (mL)
